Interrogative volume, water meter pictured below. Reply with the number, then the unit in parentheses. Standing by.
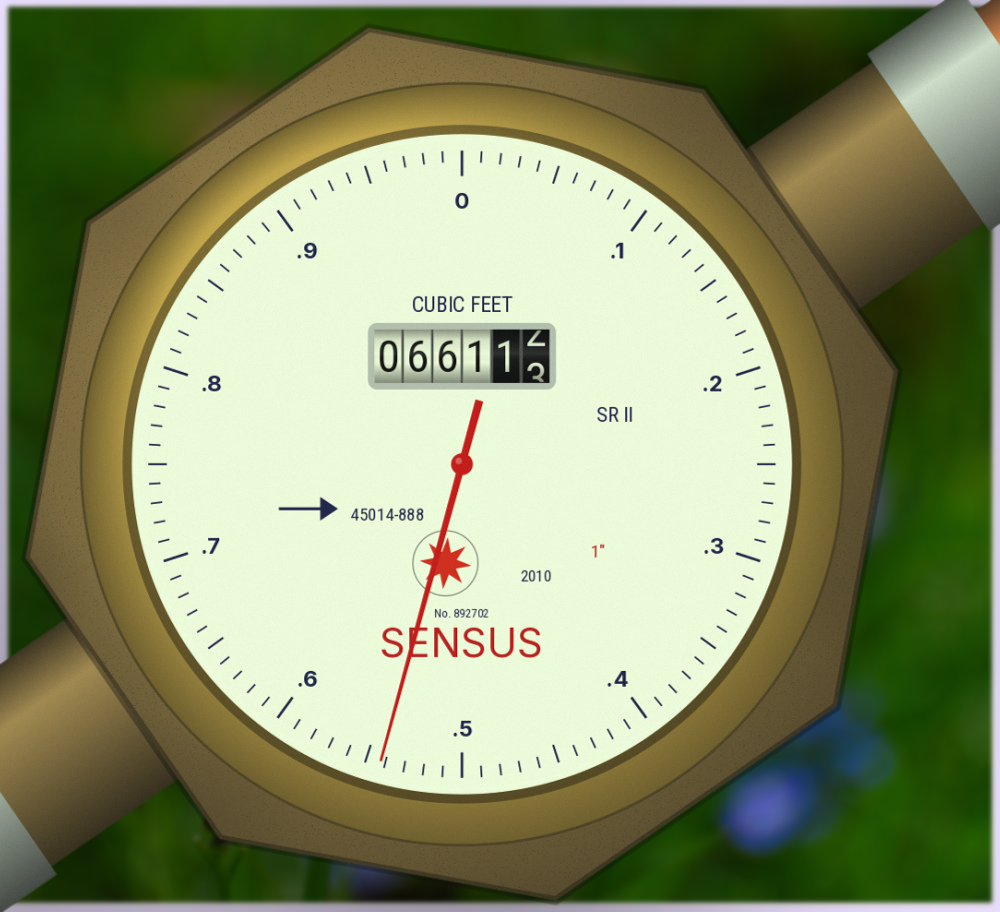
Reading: 66112.54 (ft³)
